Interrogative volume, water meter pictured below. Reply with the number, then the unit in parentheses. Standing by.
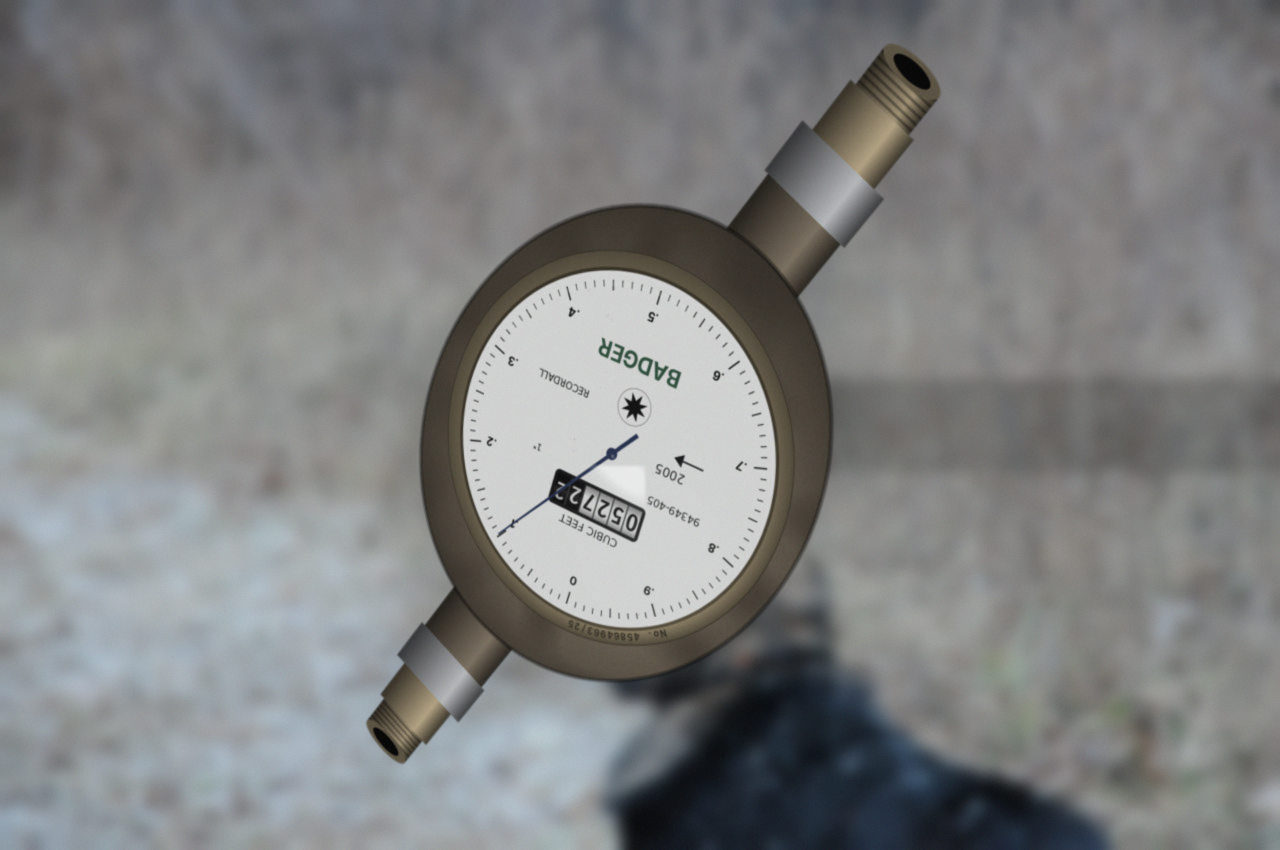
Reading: 52722.10 (ft³)
